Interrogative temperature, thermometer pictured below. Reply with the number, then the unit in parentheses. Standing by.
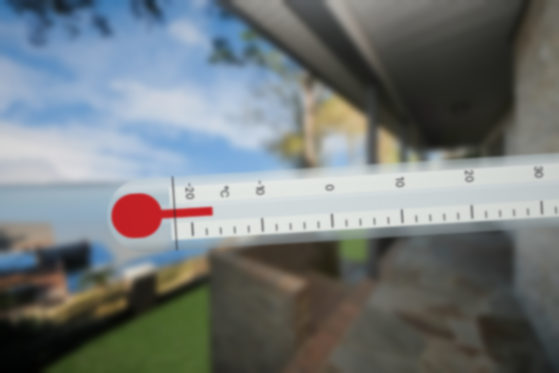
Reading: -17 (°C)
